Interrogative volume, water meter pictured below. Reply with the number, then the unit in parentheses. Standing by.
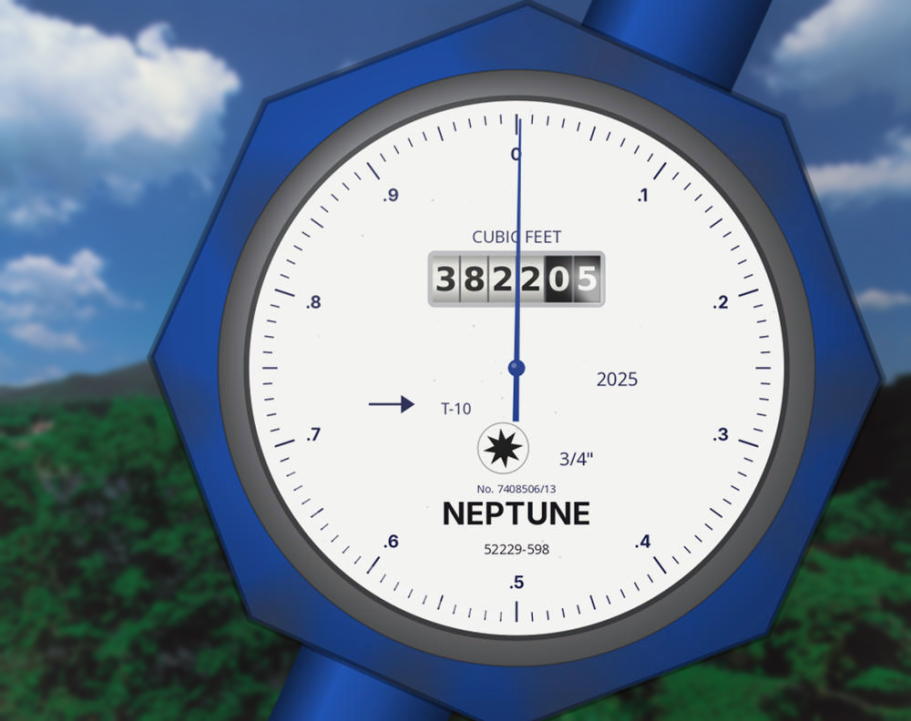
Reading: 382205.00 (ft³)
